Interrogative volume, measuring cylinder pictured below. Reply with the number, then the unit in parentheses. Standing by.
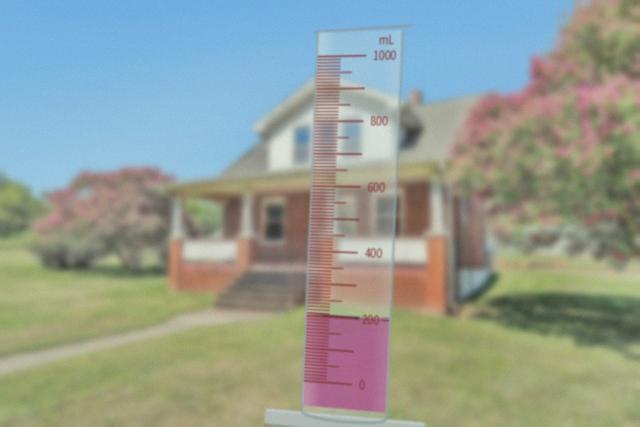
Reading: 200 (mL)
